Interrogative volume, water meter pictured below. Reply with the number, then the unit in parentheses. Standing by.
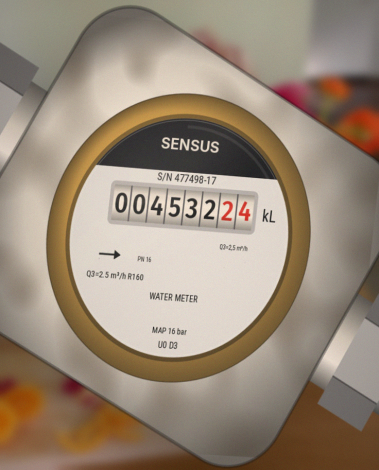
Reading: 4532.24 (kL)
